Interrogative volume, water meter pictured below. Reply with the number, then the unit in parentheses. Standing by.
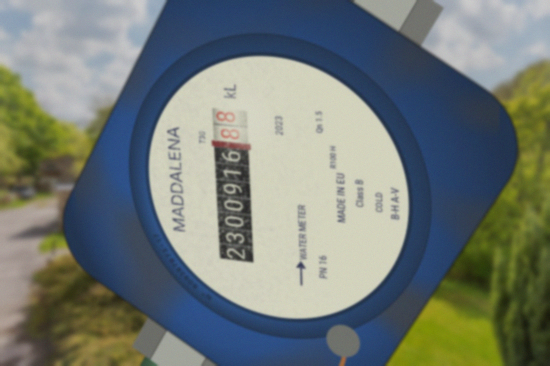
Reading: 2300916.88 (kL)
